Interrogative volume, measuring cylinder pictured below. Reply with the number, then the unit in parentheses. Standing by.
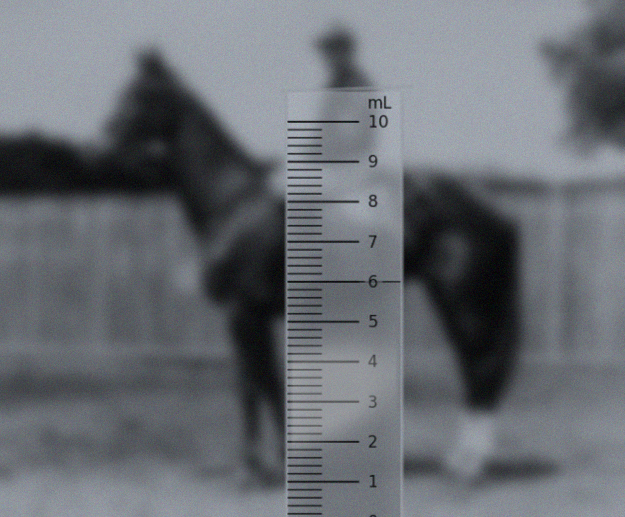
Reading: 6 (mL)
